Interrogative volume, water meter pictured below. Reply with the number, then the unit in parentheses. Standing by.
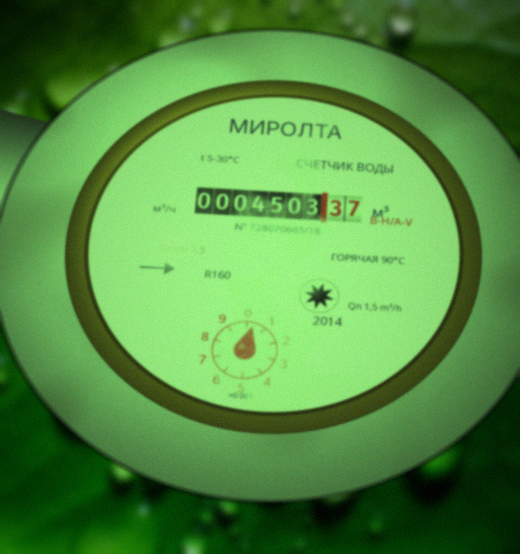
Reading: 4503.370 (m³)
